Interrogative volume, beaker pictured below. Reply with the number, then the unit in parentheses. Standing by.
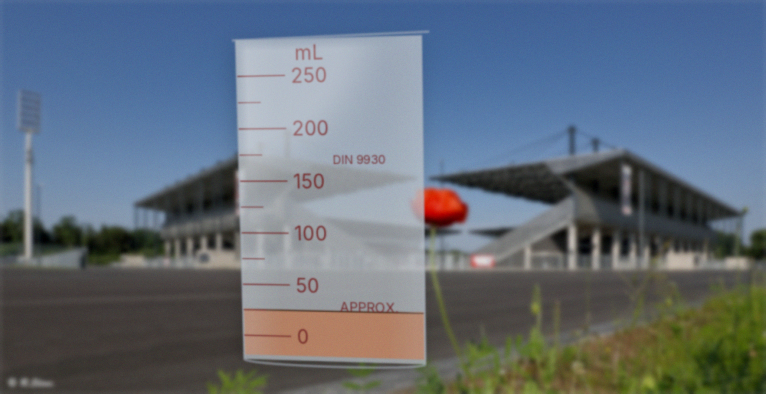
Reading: 25 (mL)
